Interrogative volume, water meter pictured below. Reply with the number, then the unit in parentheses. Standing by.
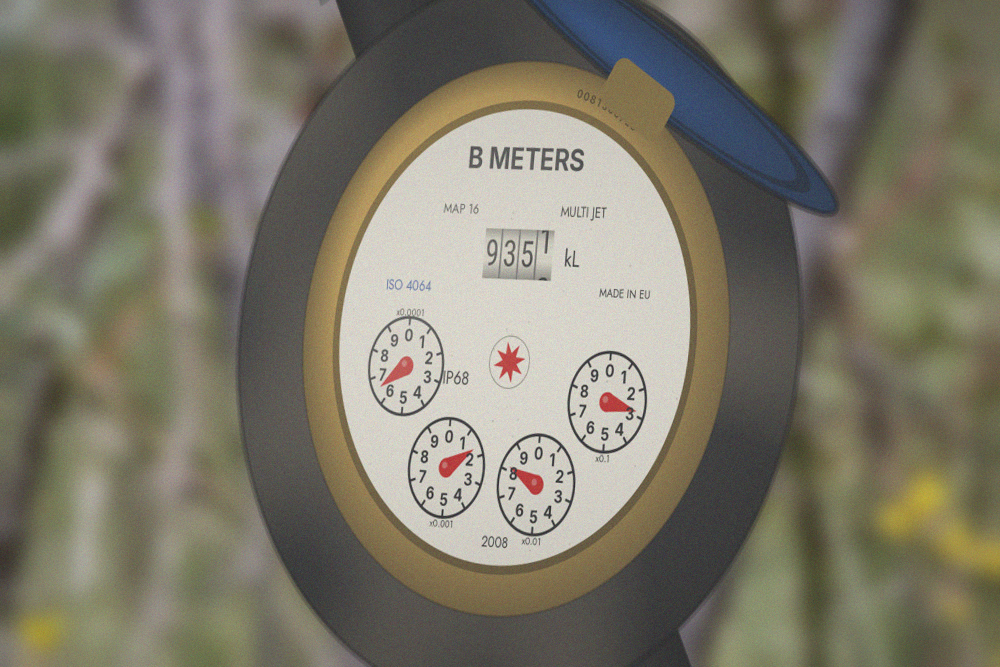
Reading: 9351.2816 (kL)
